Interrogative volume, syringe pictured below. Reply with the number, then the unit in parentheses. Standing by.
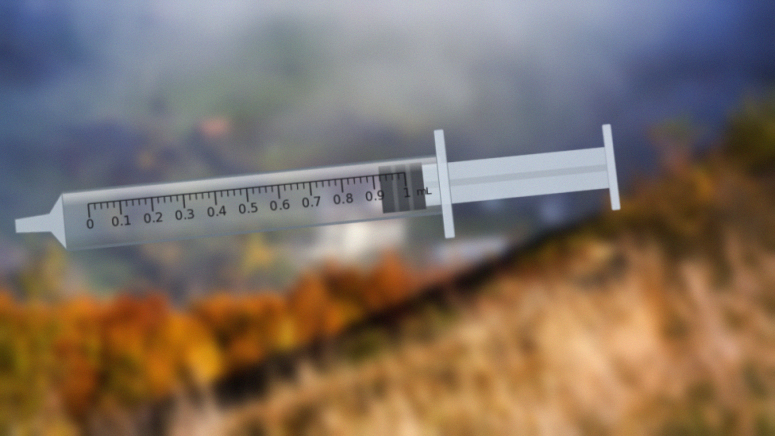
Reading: 0.92 (mL)
